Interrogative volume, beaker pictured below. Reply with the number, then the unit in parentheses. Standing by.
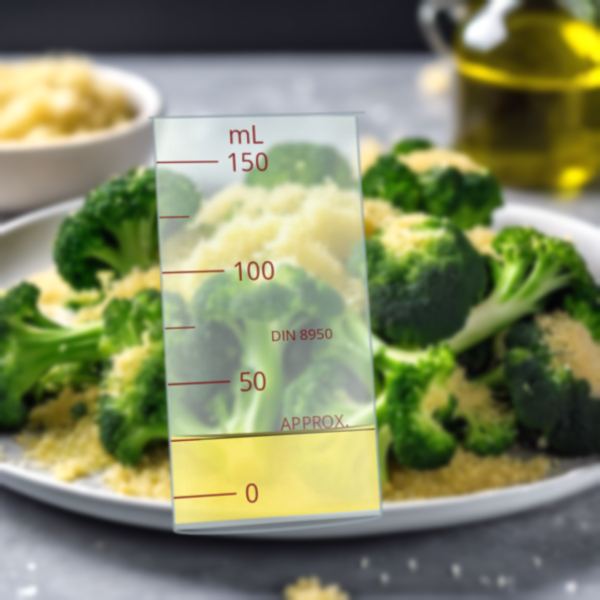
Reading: 25 (mL)
